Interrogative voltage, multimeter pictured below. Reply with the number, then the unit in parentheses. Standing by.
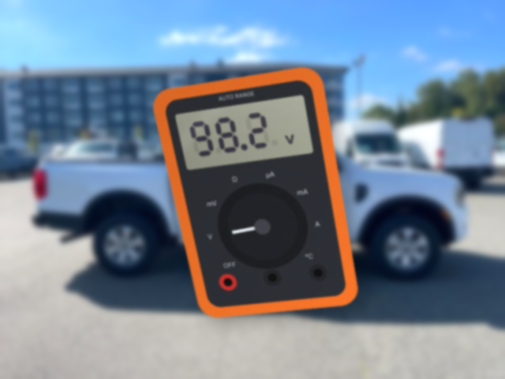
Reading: 98.2 (V)
